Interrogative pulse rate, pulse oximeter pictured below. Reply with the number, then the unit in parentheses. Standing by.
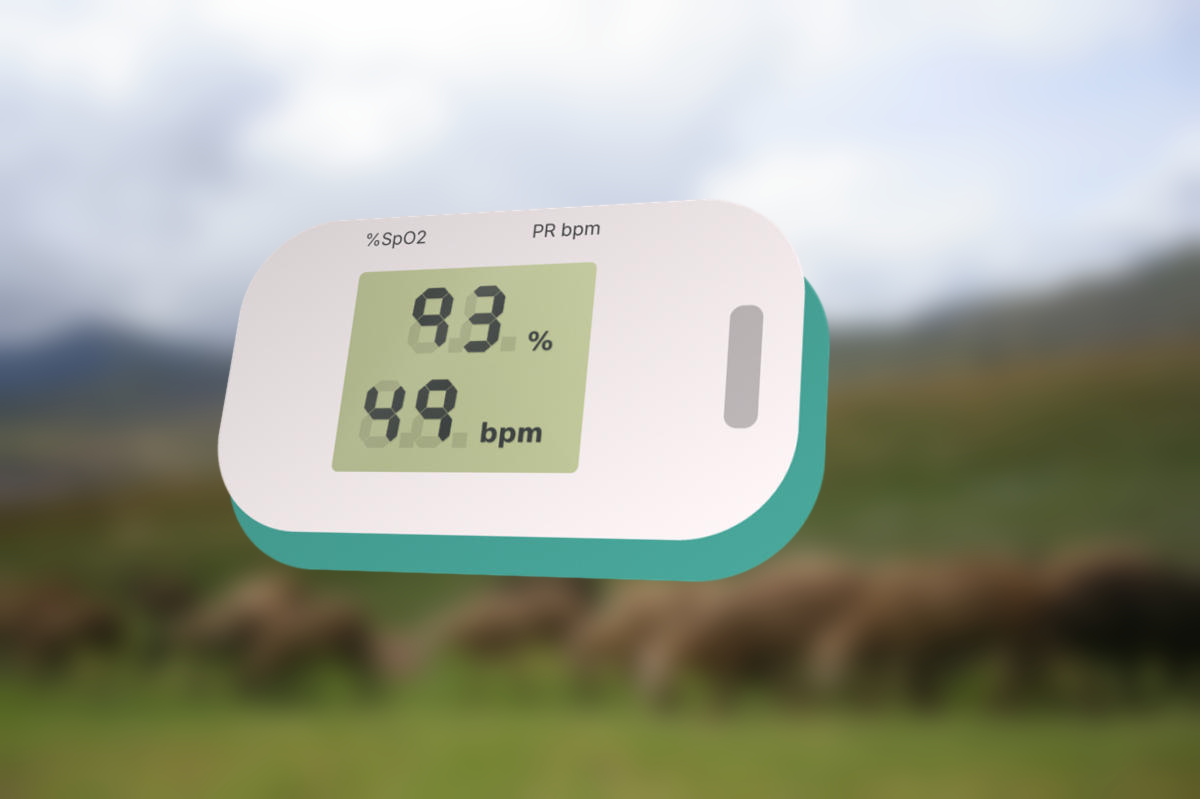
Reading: 49 (bpm)
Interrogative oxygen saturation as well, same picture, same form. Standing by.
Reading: 93 (%)
